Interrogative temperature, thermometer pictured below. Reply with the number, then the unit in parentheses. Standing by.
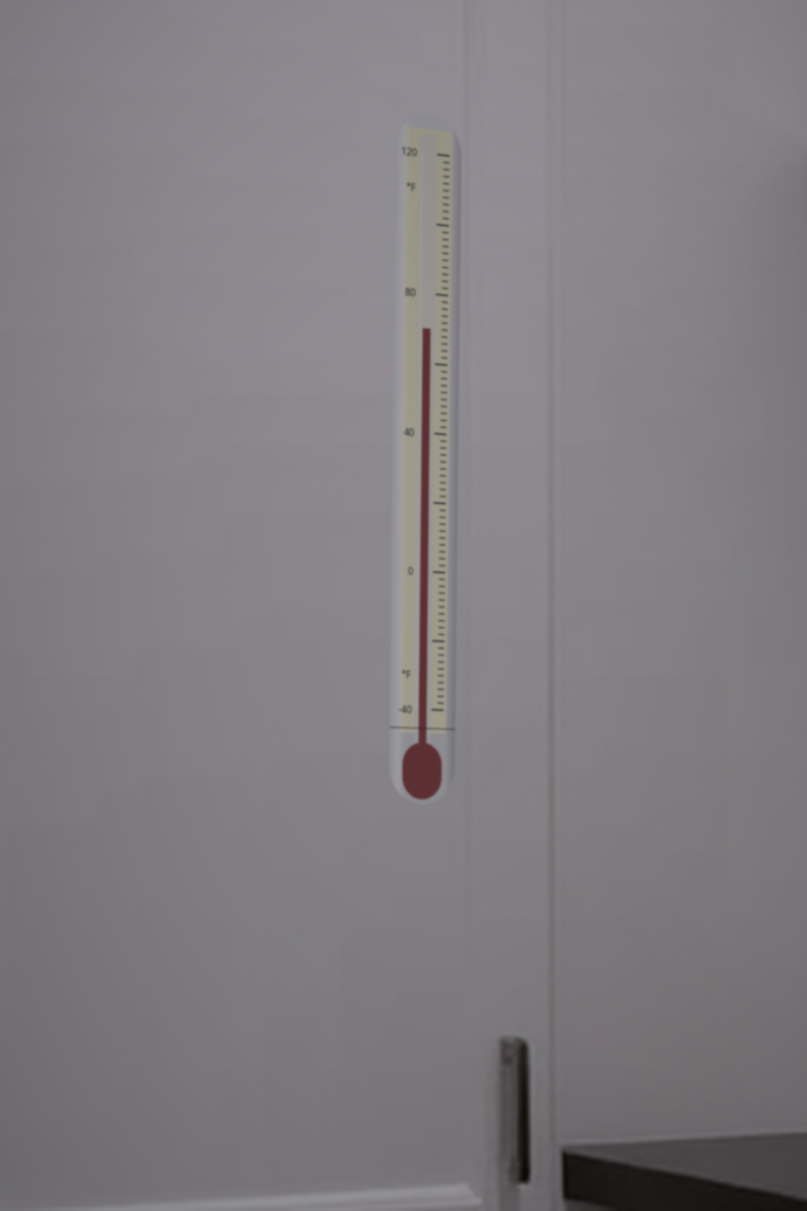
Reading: 70 (°F)
